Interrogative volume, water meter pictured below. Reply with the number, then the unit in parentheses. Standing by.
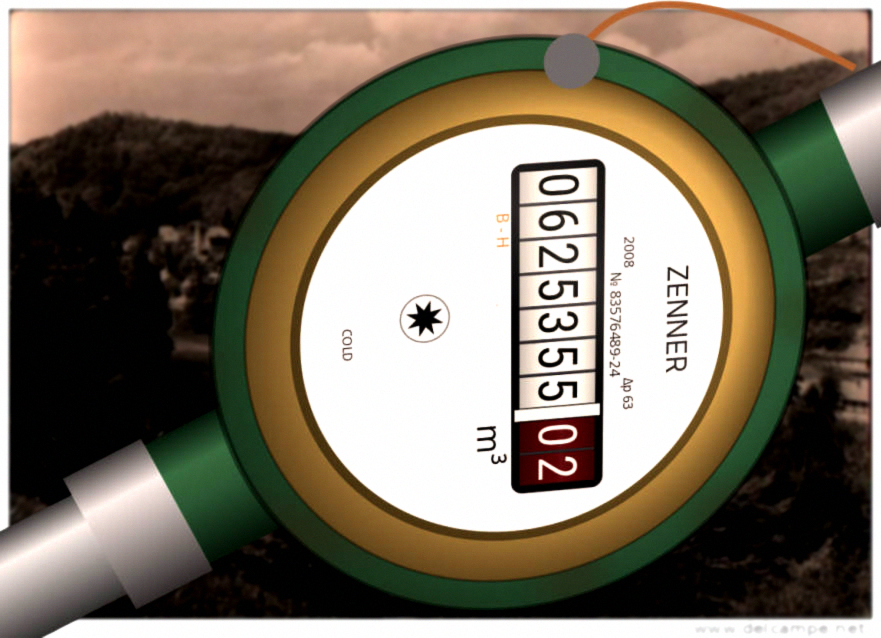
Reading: 625355.02 (m³)
